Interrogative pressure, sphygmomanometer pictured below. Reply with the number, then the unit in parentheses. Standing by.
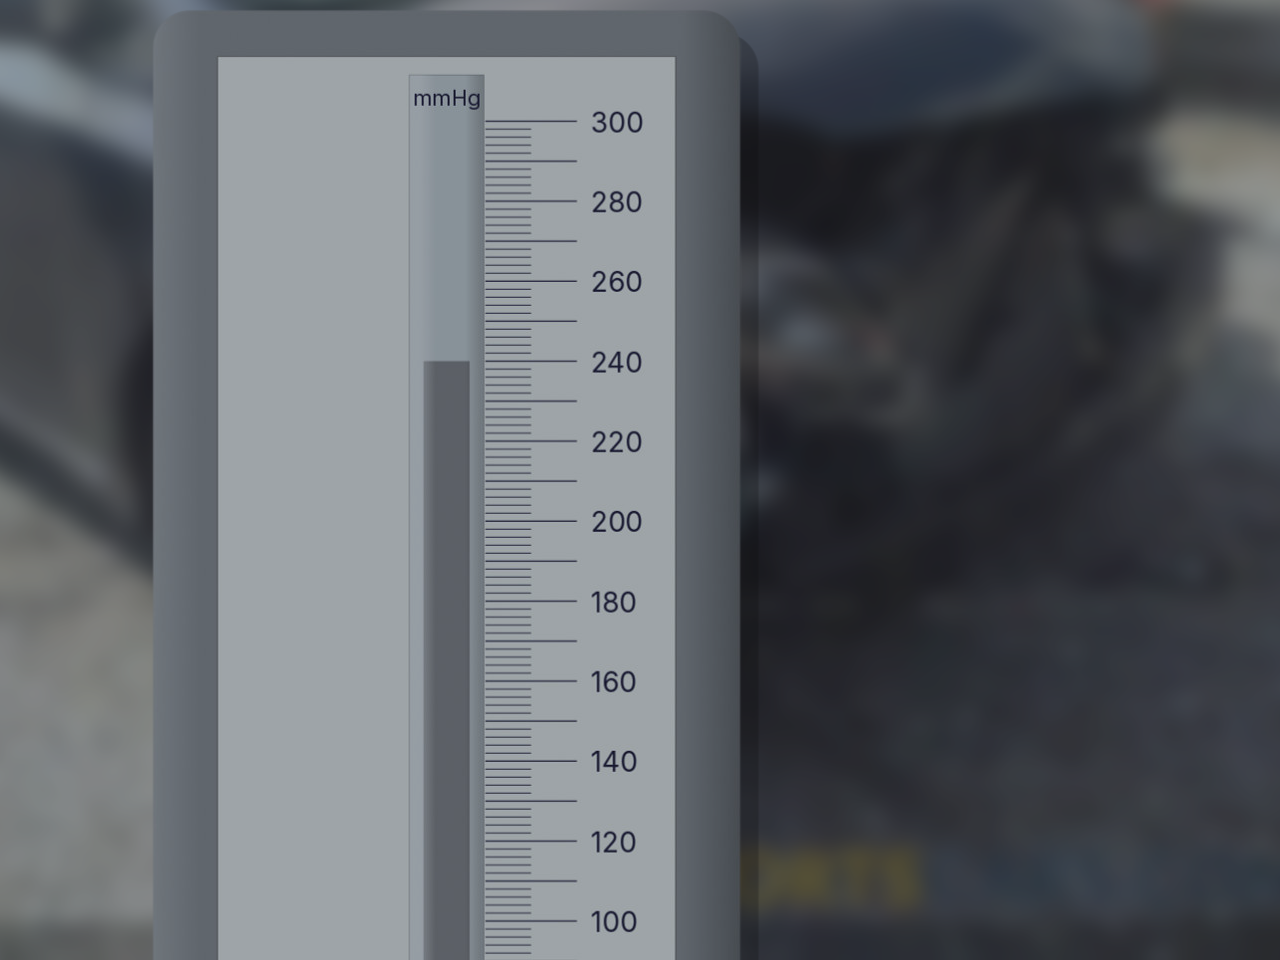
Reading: 240 (mmHg)
